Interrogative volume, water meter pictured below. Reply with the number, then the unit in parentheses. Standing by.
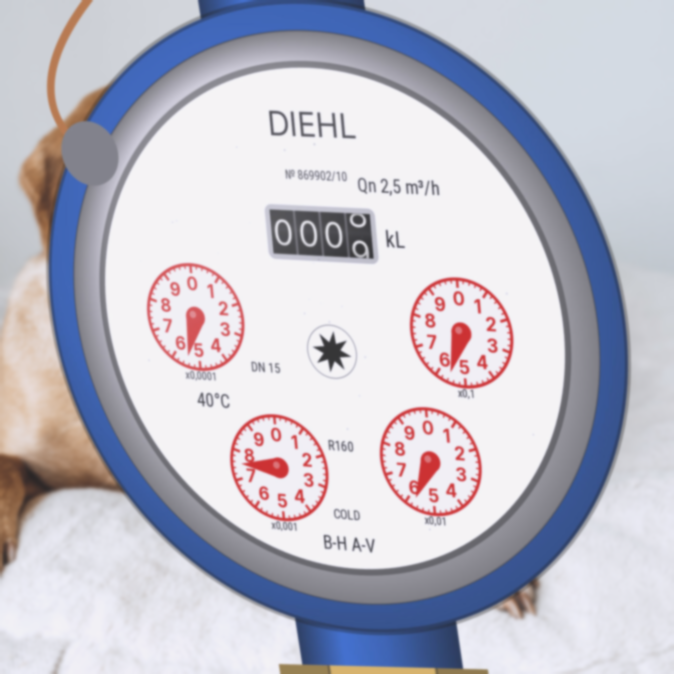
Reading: 8.5575 (kL)
